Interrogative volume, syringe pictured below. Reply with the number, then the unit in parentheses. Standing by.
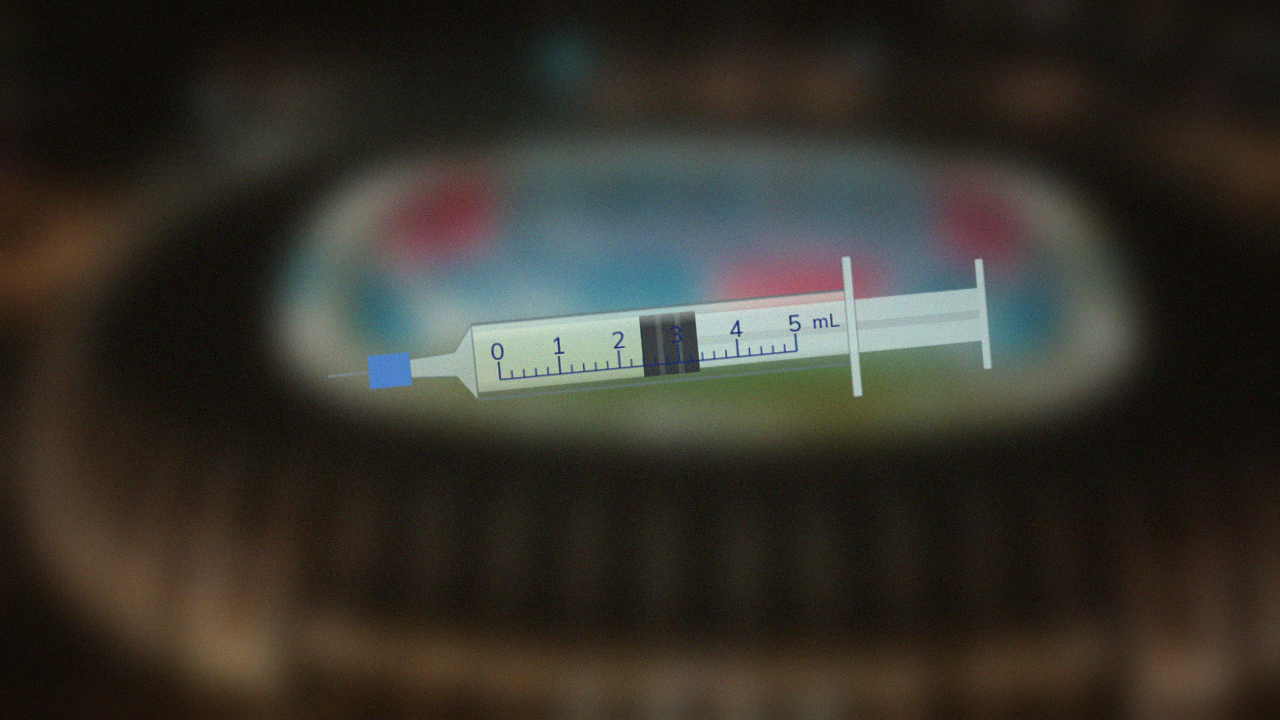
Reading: 2.4 (mL)
